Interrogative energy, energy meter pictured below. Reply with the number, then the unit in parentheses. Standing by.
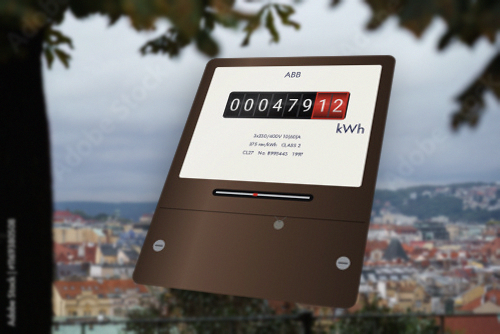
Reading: 479.12 (kWh)
